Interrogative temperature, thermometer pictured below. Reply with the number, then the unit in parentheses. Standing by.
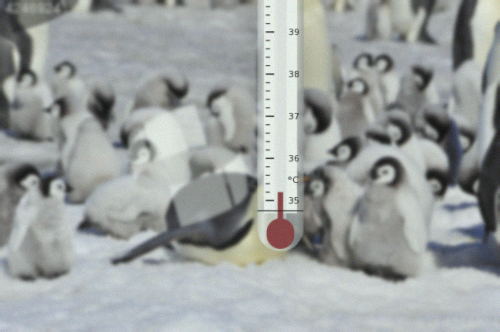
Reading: 35.2 (°C)
